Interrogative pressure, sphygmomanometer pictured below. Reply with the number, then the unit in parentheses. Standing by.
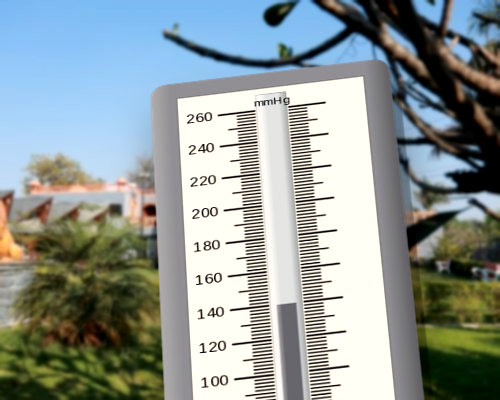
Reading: 140 (mmHg)
